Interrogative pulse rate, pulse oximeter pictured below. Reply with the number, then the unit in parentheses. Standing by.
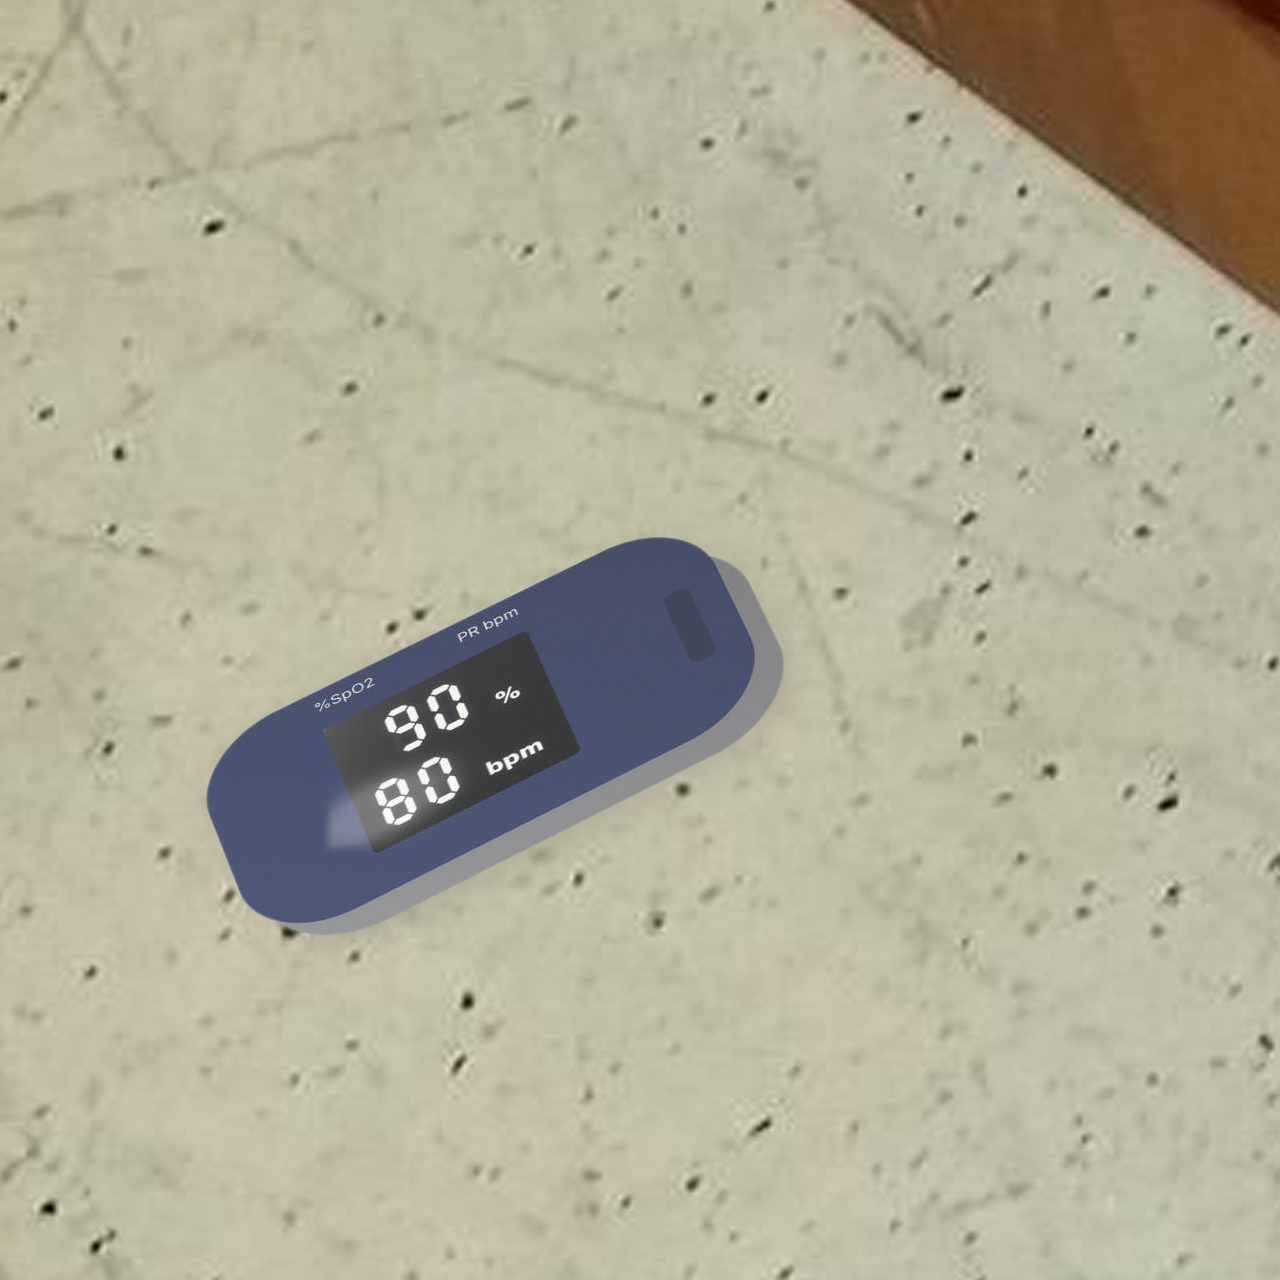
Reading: 80 (bpm)
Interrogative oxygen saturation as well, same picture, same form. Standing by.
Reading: 90 (%)
